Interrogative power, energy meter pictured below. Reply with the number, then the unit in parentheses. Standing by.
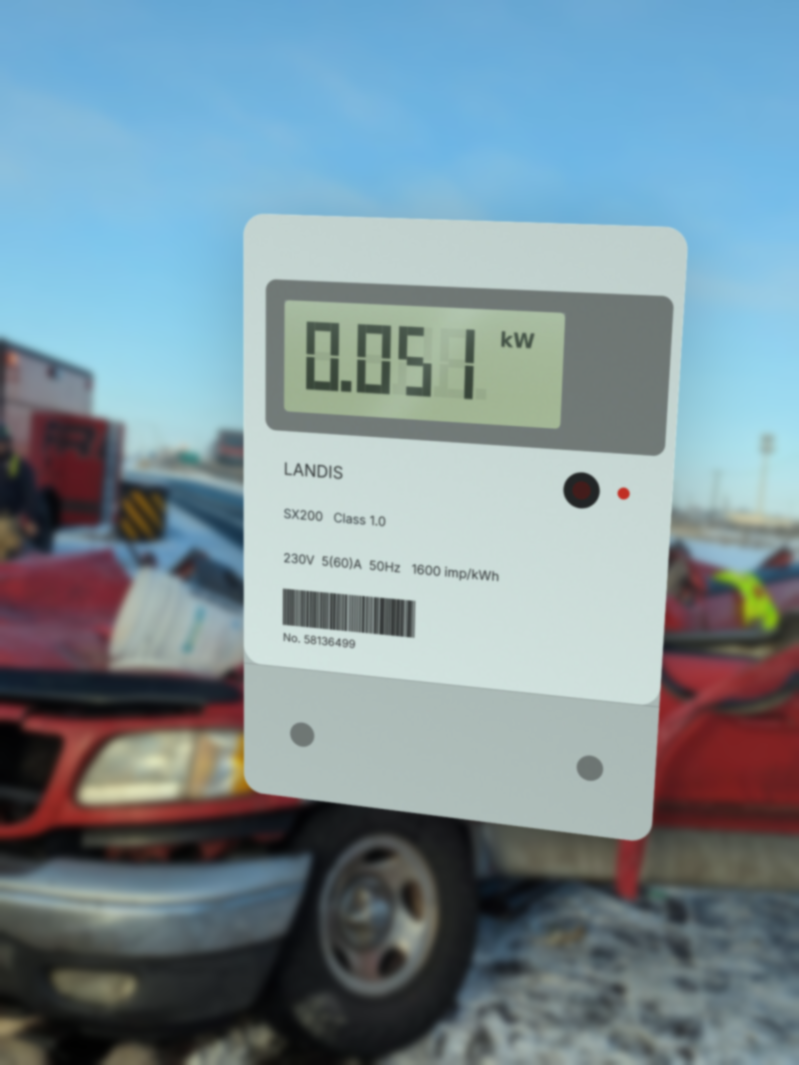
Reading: 0.051 (kW)
